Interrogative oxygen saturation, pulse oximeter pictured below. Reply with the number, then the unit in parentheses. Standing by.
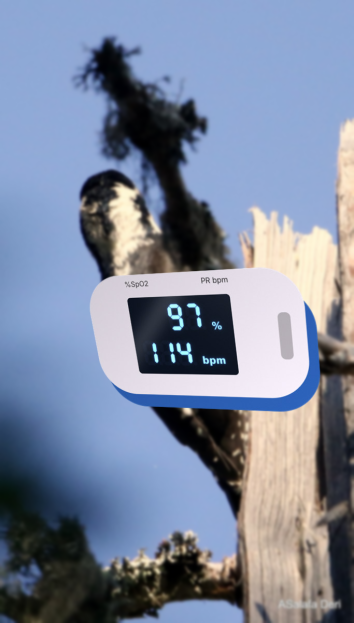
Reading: 97 (%)
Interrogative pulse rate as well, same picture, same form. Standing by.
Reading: 114 (bpm)
